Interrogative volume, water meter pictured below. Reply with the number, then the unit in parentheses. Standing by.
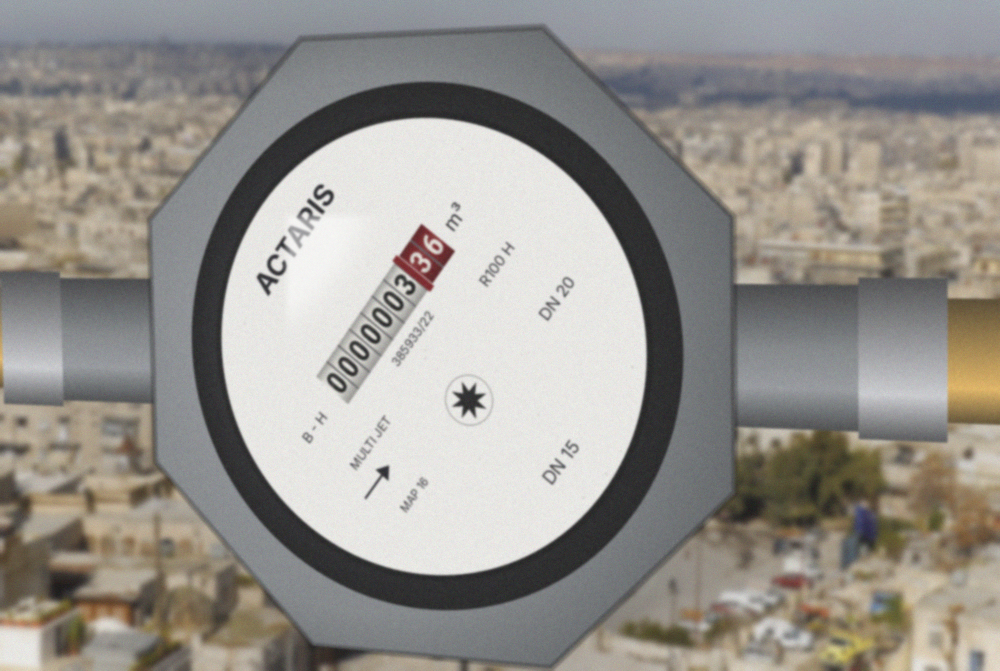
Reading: 3.36 (m³)
